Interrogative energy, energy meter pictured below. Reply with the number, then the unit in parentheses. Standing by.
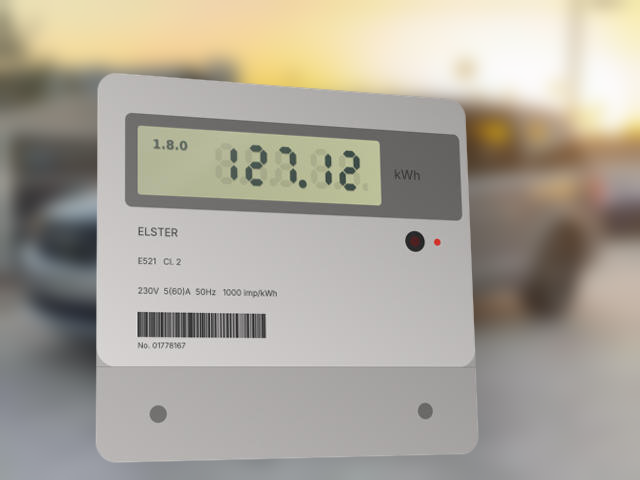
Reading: 127.12 (kWh)
